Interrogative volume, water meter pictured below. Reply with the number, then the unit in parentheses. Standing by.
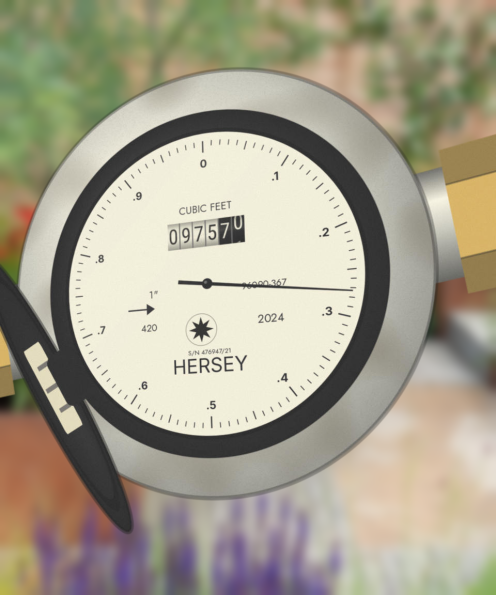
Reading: 97570.27 (ft³)
